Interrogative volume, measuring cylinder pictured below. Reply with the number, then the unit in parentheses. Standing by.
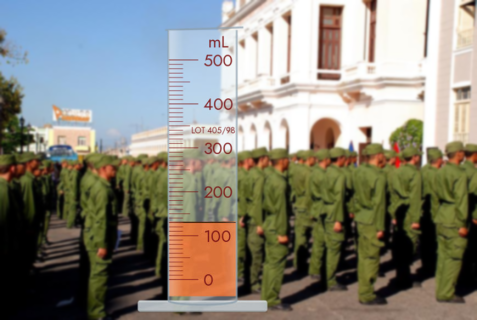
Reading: 130 (mL)
